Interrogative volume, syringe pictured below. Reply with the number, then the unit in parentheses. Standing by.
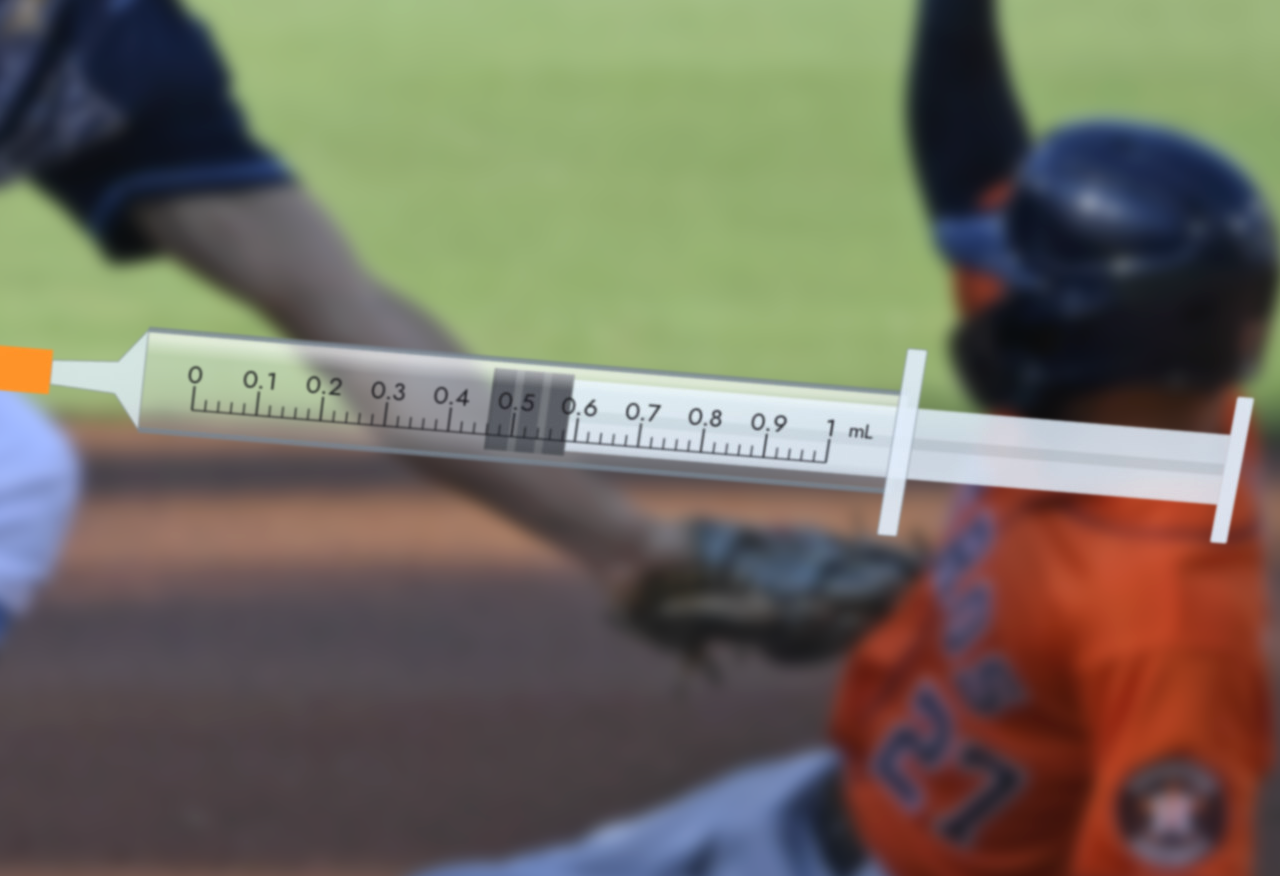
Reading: 0.46 (mL)
